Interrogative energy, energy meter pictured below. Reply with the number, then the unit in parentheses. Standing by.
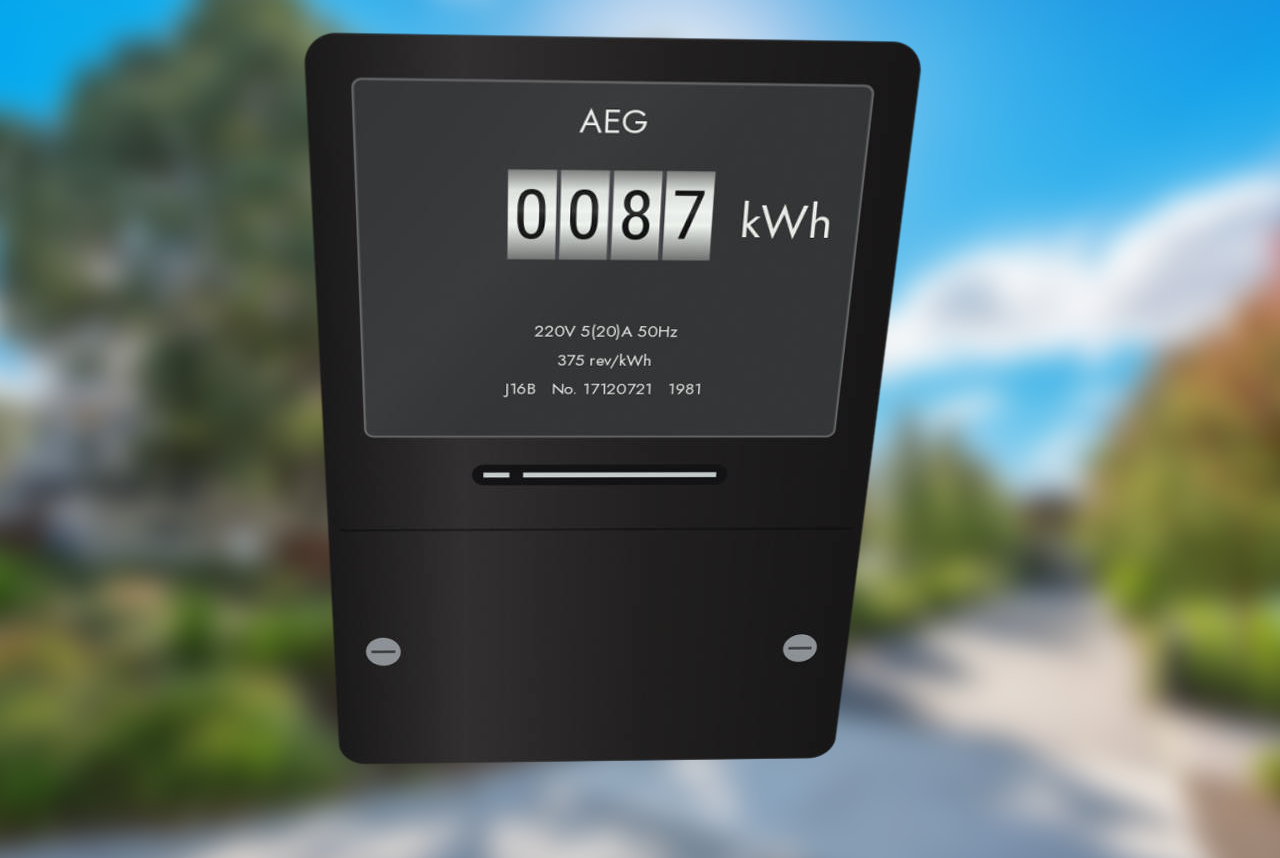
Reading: 87 (kWh)
